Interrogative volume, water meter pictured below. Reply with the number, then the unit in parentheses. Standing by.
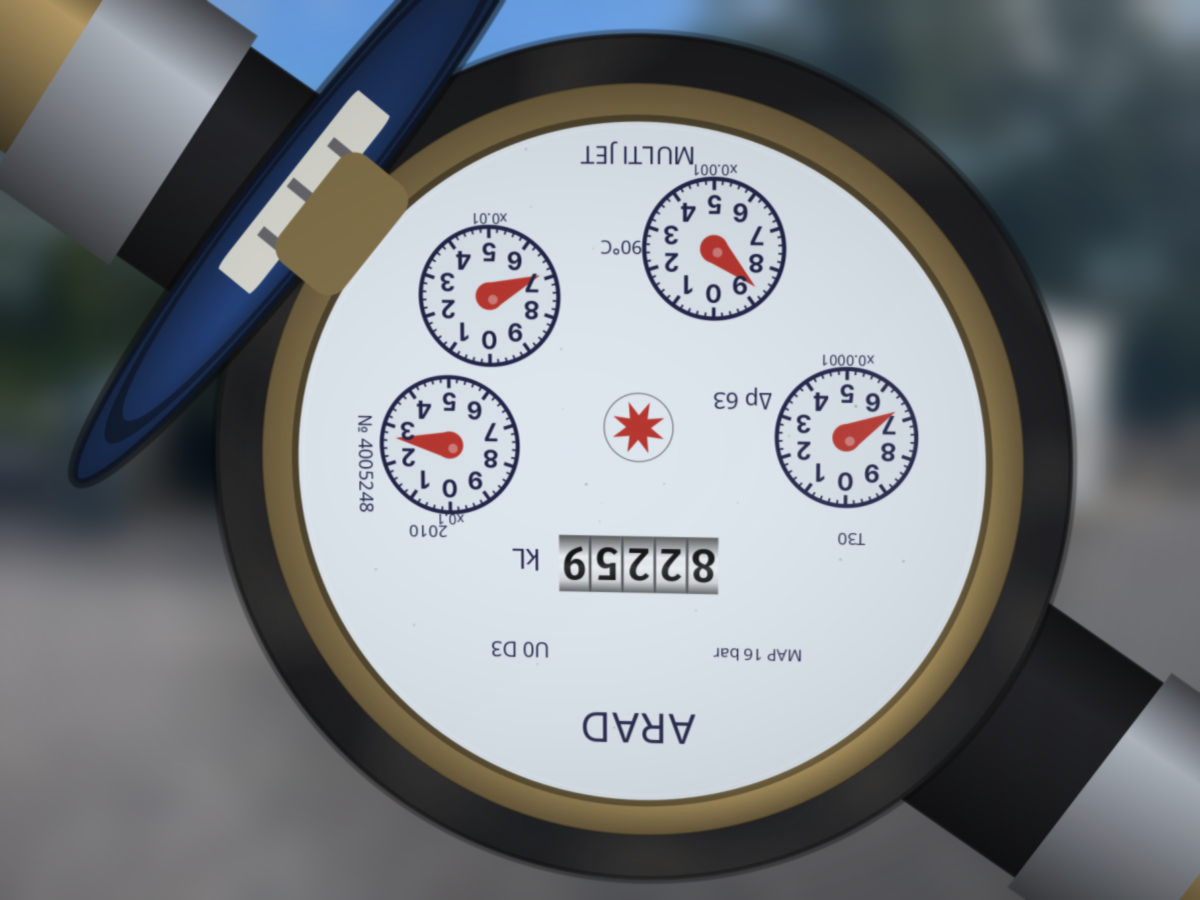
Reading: 82259.2686 (kL)
